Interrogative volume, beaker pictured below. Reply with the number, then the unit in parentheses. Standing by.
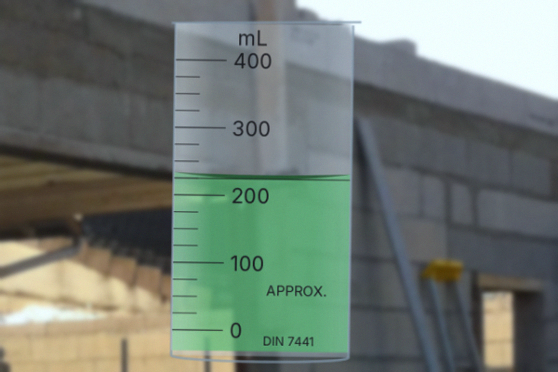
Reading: 225 (mL)
